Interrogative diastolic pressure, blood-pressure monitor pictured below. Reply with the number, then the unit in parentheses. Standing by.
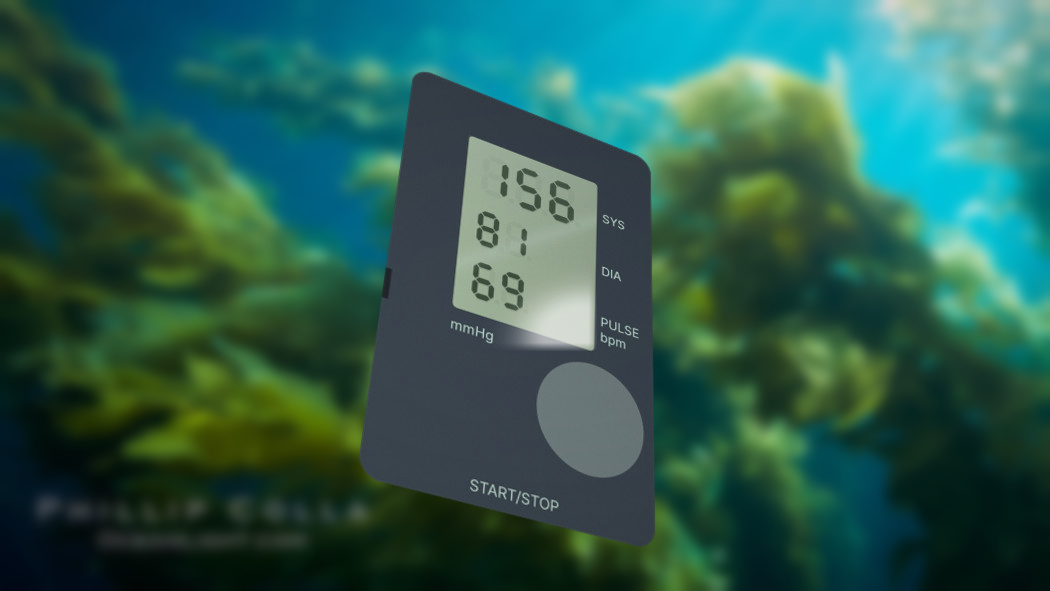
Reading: 81 (mmHg)
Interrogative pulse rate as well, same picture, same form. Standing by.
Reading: 69 (bpm)
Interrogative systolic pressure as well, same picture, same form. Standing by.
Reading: 156 (mmHg)
